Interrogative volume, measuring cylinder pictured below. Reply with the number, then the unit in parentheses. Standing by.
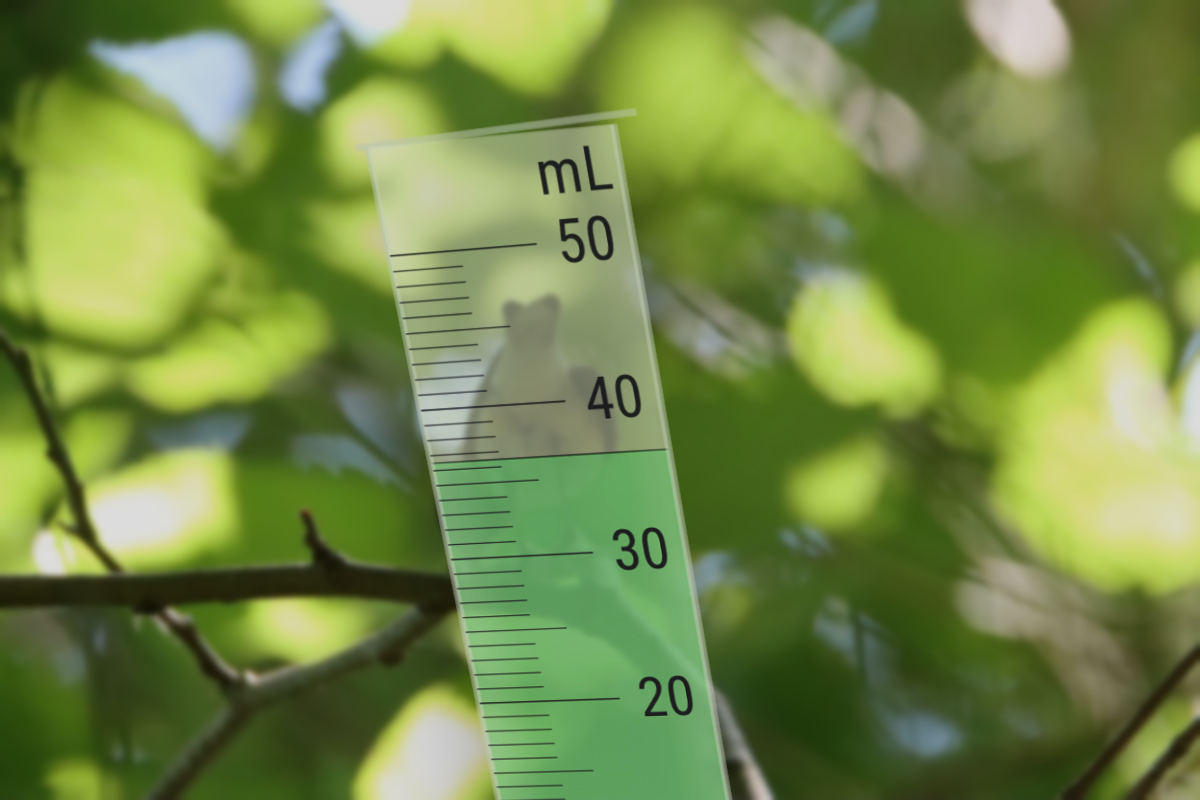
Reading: 36.5 (mL)
